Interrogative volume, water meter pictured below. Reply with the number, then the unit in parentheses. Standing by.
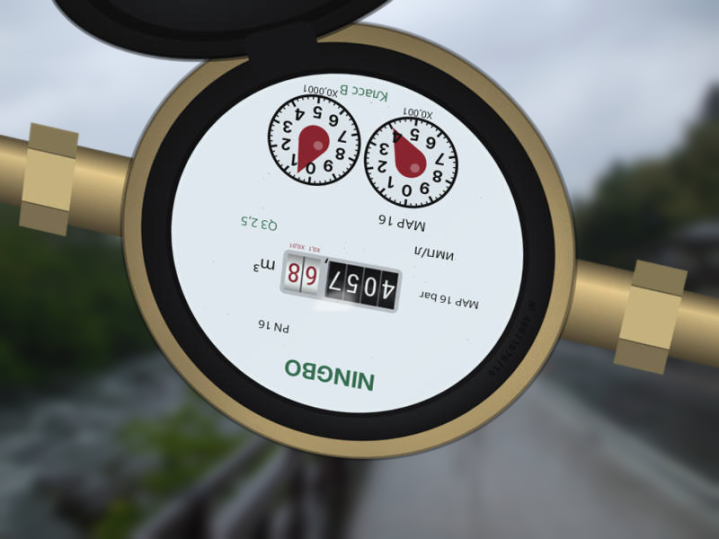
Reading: 4057.6840 (m³)
